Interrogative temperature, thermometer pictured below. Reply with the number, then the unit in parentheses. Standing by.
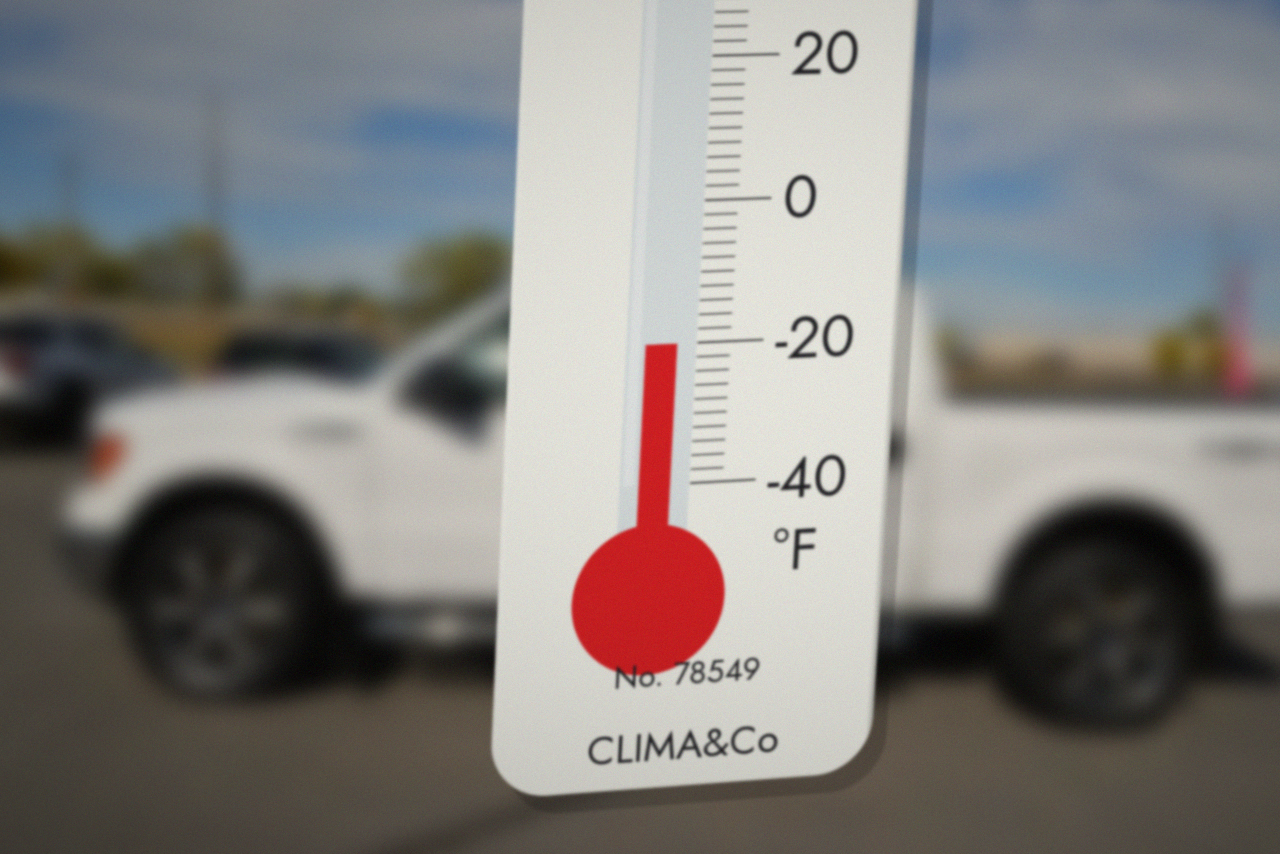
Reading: -20 (°F)
